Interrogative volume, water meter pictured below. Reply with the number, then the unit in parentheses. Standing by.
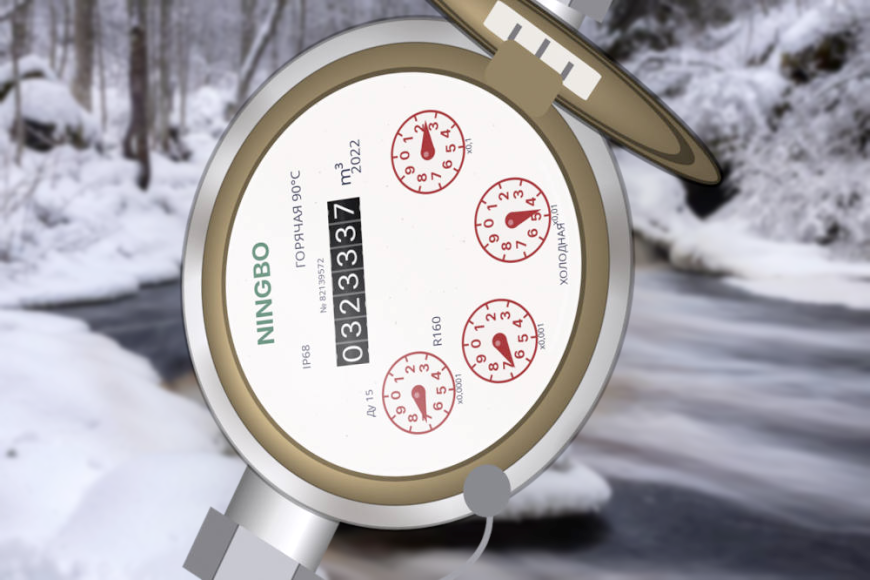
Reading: 323337.2467 (m³)
